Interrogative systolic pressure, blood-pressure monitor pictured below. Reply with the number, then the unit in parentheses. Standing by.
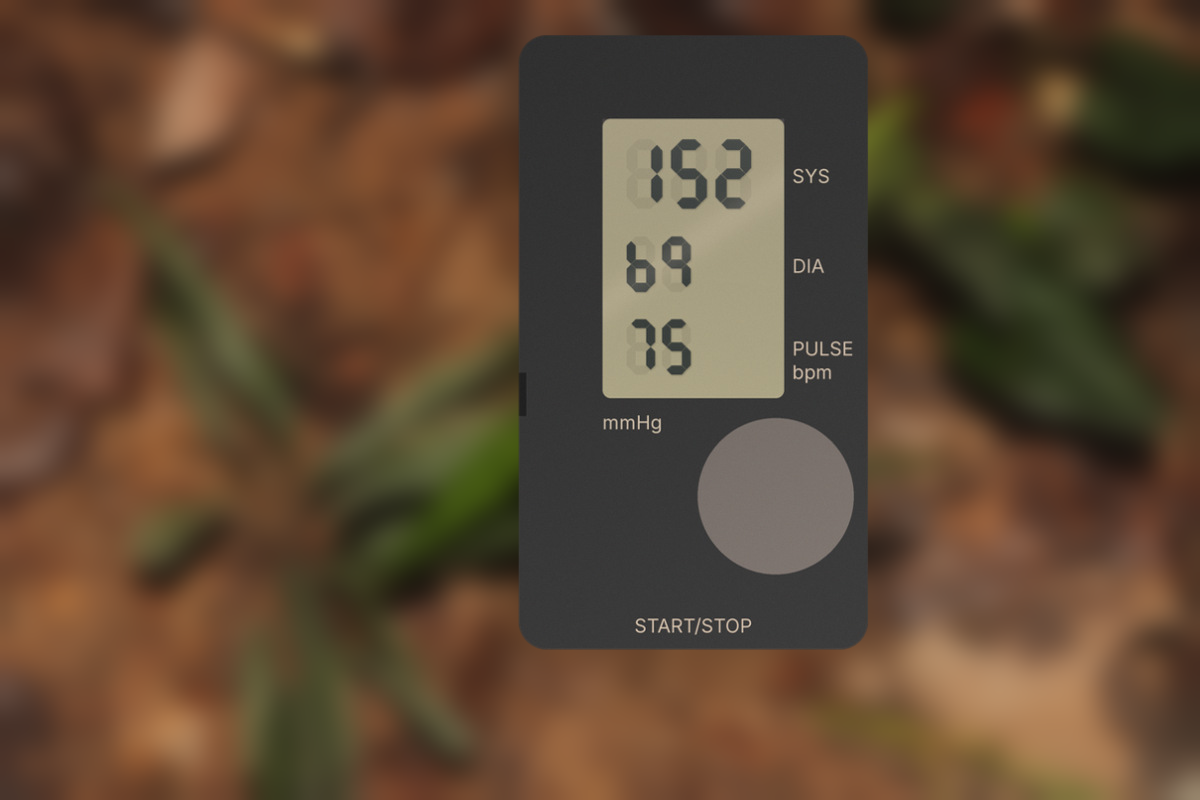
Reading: 152 (mmHg)
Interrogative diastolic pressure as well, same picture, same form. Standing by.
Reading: 69 (mmHg)
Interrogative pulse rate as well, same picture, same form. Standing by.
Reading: 75 (bpm)
